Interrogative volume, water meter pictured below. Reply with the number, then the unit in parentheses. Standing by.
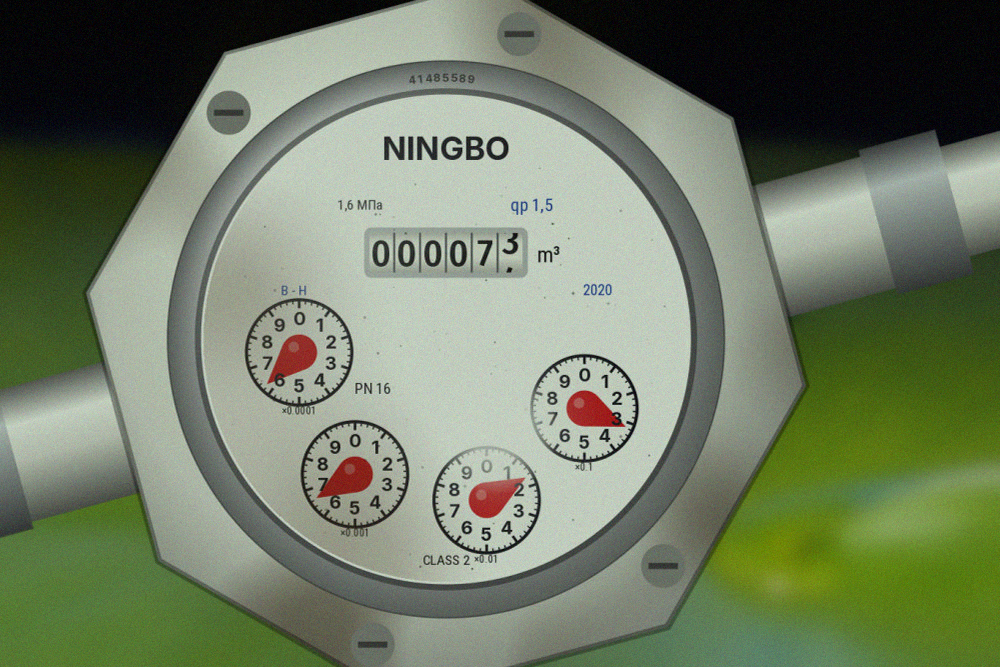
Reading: 73.3166 (m³)
